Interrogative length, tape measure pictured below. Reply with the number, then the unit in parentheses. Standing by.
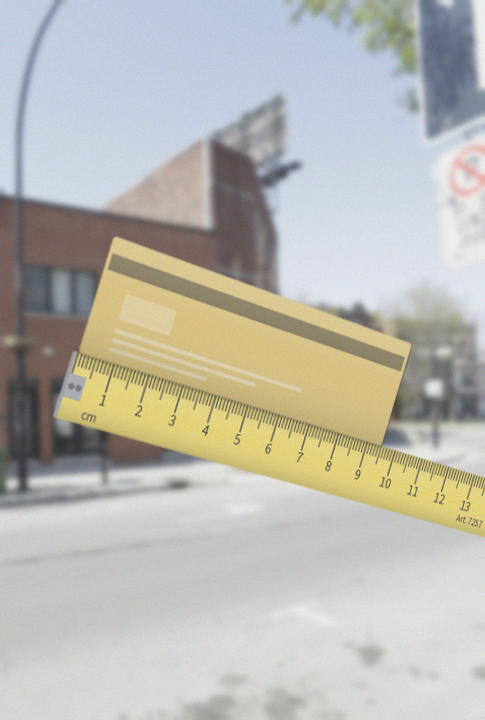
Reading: 9.5 (cm)
